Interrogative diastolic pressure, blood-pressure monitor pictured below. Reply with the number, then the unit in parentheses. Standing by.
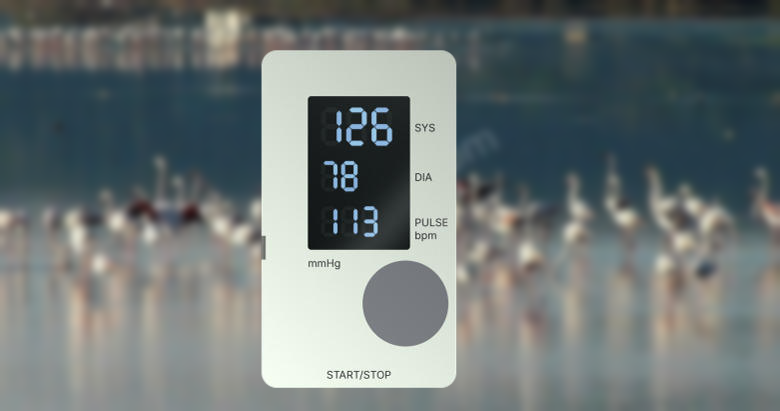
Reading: 78 (mmHg)
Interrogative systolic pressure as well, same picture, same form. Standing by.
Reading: 126 (mmHg)
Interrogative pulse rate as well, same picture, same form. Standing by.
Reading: 113 (bpm)
